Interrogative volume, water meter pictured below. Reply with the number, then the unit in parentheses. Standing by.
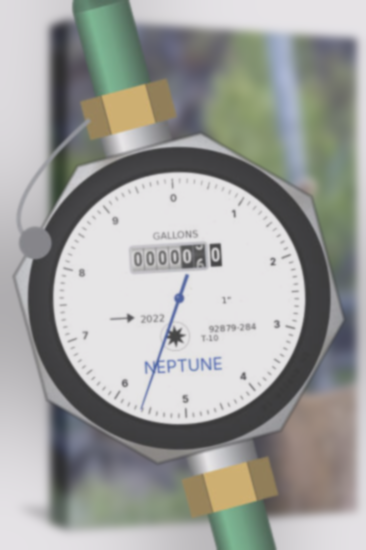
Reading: 55.6 (gal)
